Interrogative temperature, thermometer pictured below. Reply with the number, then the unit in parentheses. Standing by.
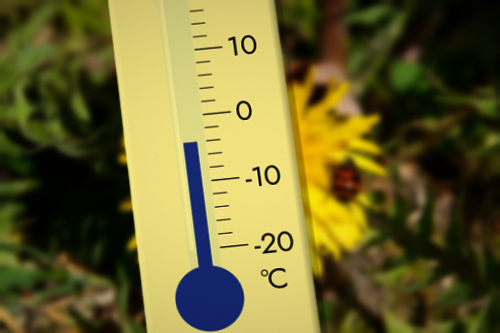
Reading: -4 (°C)
